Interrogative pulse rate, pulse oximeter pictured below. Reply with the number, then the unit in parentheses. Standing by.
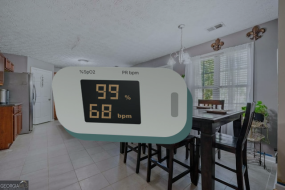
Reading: 68 (bpm)
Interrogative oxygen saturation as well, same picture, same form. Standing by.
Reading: 99 (%)
